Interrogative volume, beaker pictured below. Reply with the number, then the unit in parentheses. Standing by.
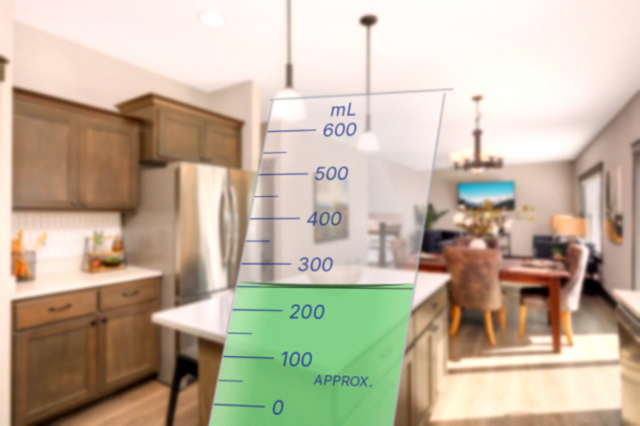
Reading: 250 (mL)
